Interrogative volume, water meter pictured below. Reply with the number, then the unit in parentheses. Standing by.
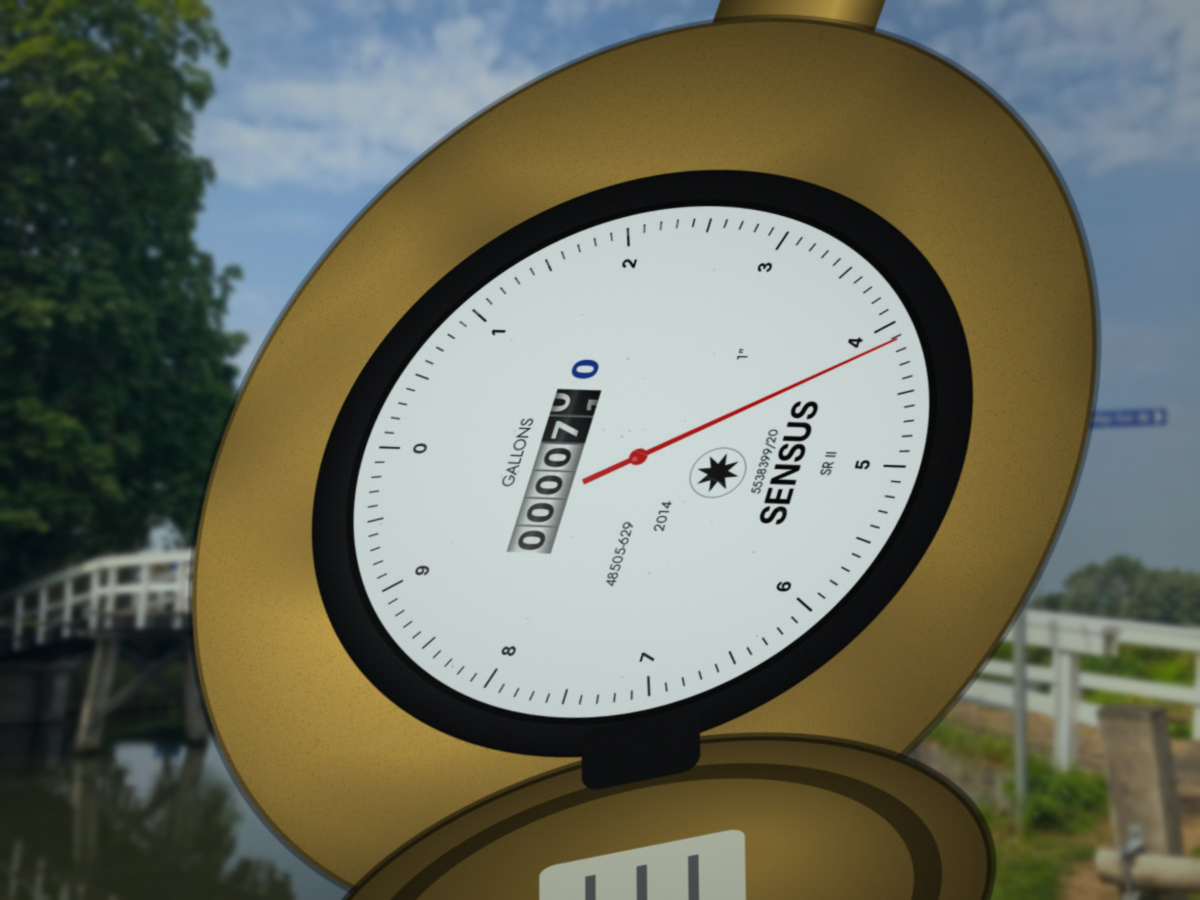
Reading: 704.1 (gal)
